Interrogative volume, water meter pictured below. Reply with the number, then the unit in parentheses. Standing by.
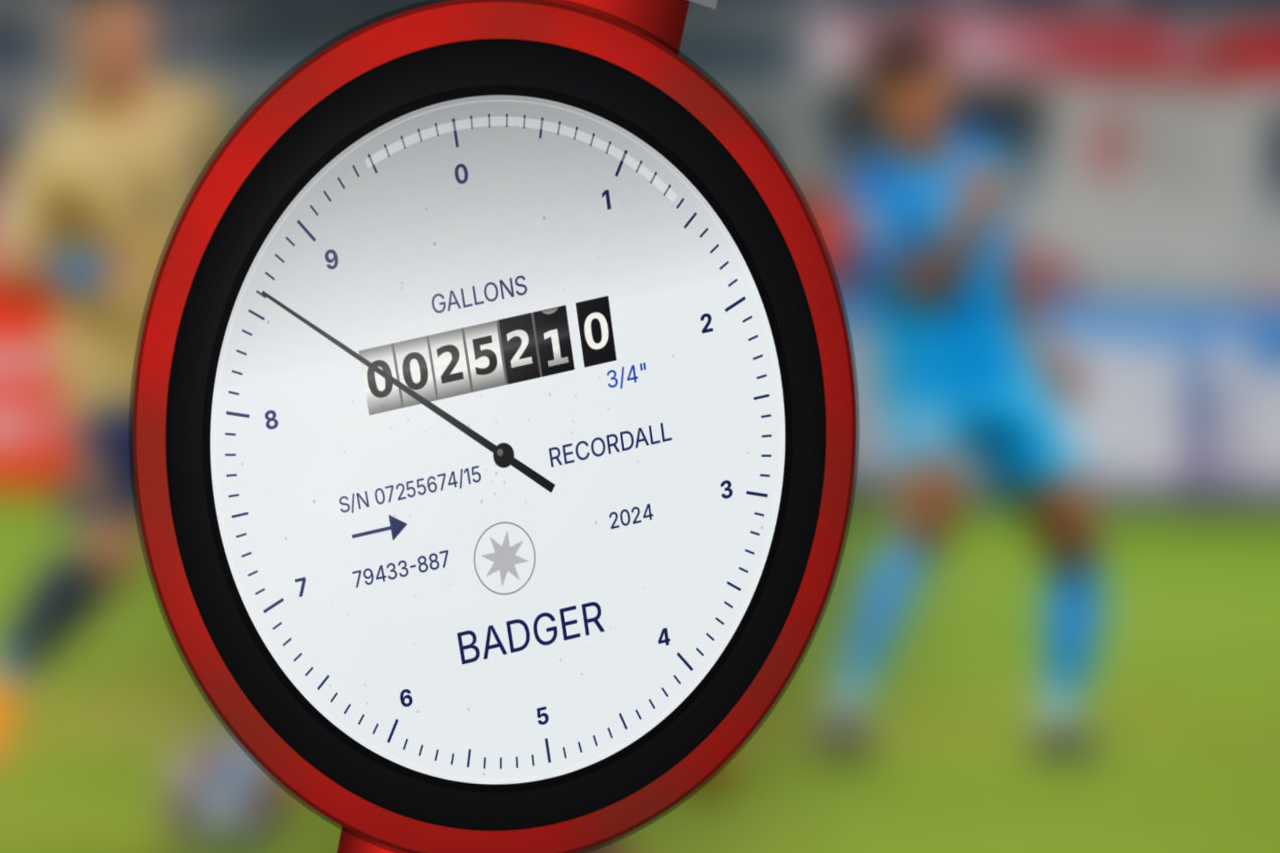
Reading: 25208.6 (gal)
